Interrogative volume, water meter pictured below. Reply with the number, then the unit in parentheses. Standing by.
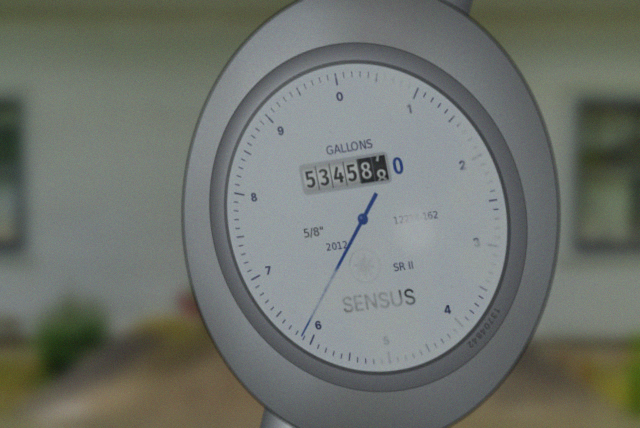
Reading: 5345876.1 (gal)
